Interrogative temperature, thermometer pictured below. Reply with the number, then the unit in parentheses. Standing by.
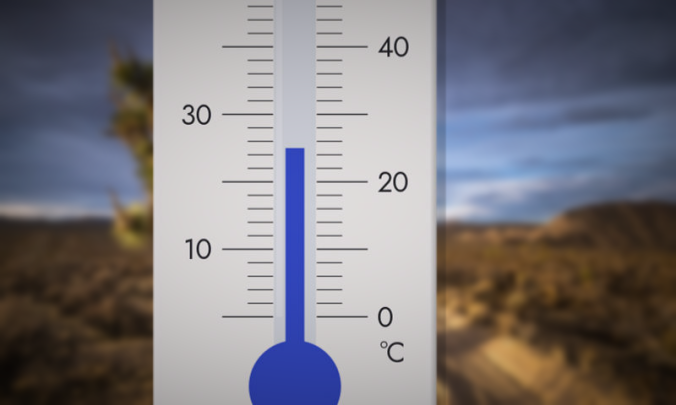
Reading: 25 (°C)
